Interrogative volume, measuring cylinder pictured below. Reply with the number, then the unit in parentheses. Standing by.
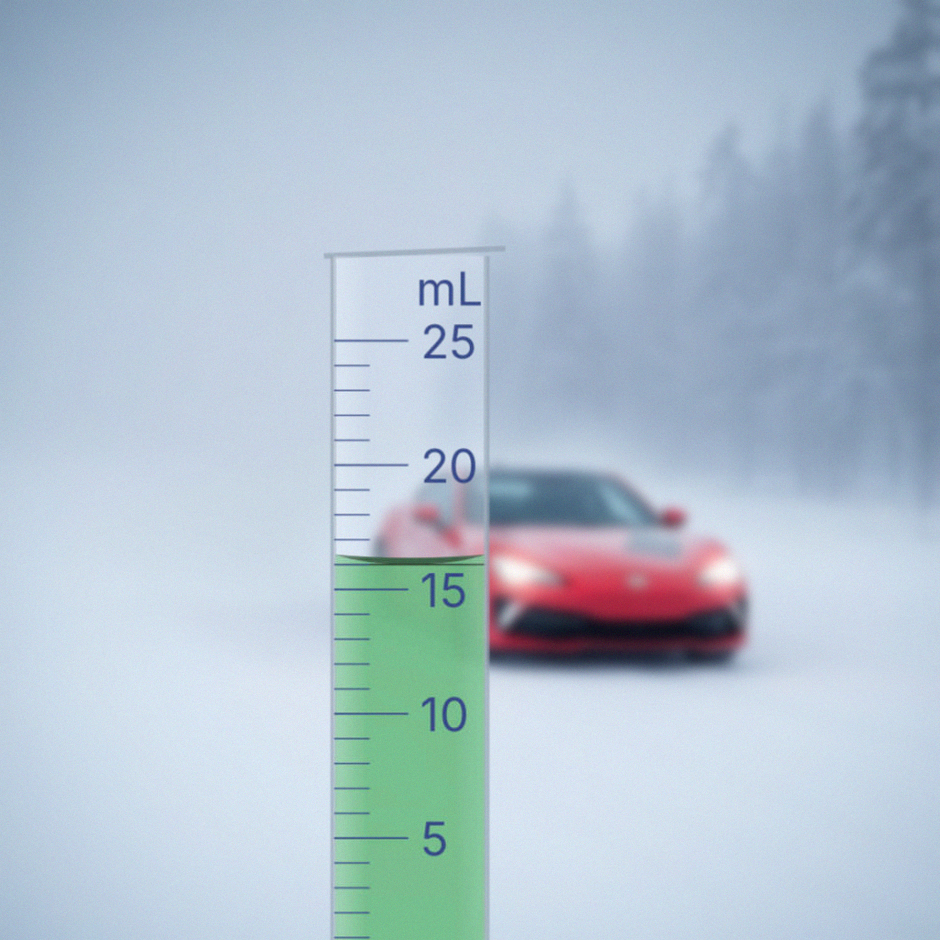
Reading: 16 (mL)
